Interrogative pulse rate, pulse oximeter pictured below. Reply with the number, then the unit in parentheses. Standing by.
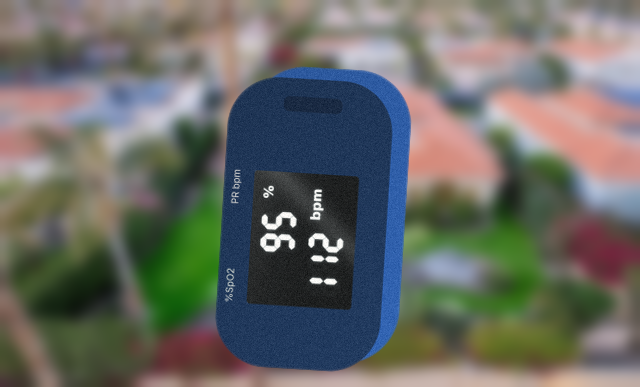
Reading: 112 (bpm)
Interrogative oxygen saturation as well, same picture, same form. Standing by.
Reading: 95 (%)
